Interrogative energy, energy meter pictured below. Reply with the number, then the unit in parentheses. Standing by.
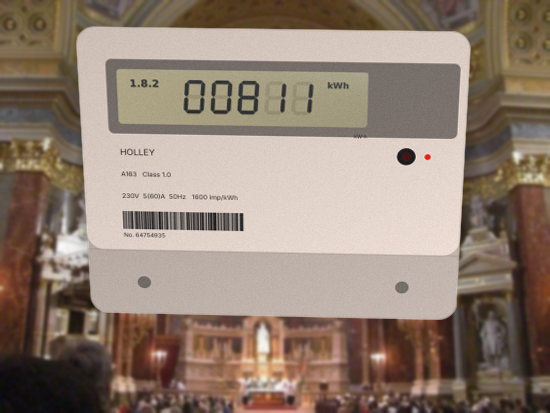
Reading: 811 (kWh)
